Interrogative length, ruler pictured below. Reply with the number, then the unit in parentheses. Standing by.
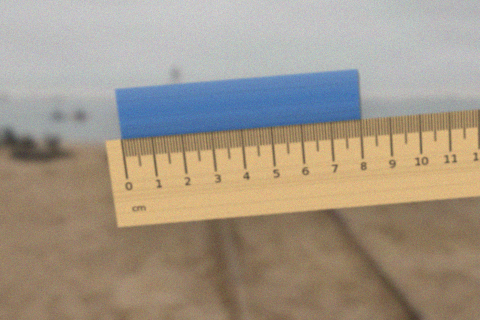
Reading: 8 (cm)
